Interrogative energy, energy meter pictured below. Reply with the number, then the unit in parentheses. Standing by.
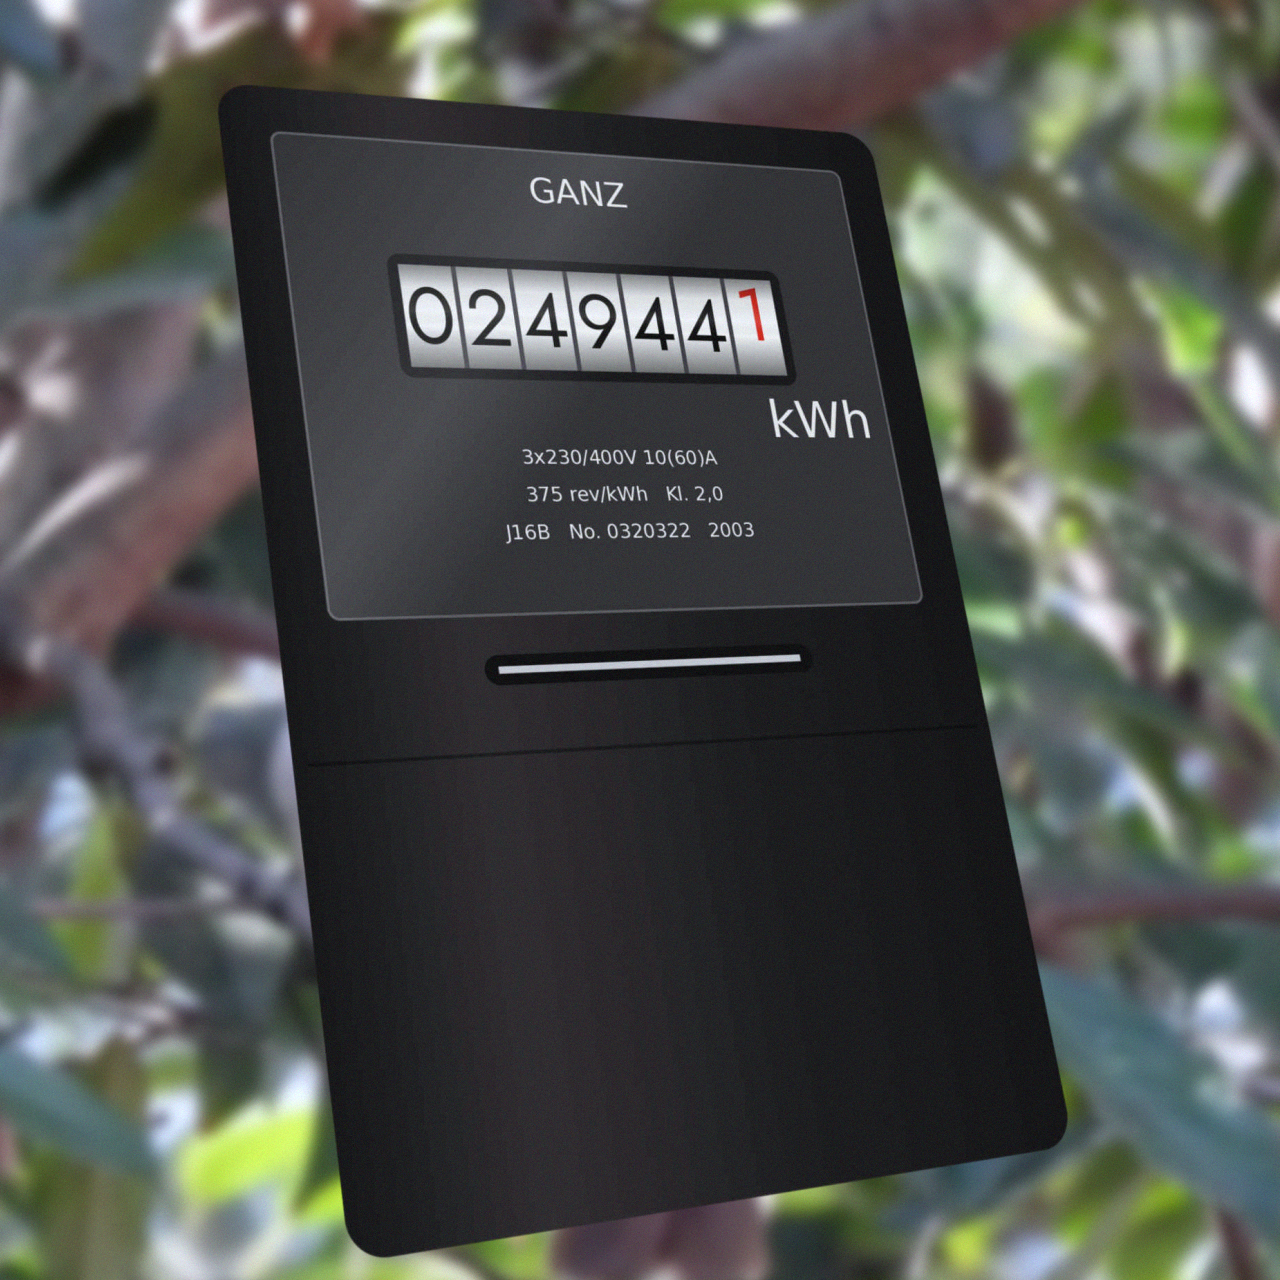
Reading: 24944.1 (kWh)
